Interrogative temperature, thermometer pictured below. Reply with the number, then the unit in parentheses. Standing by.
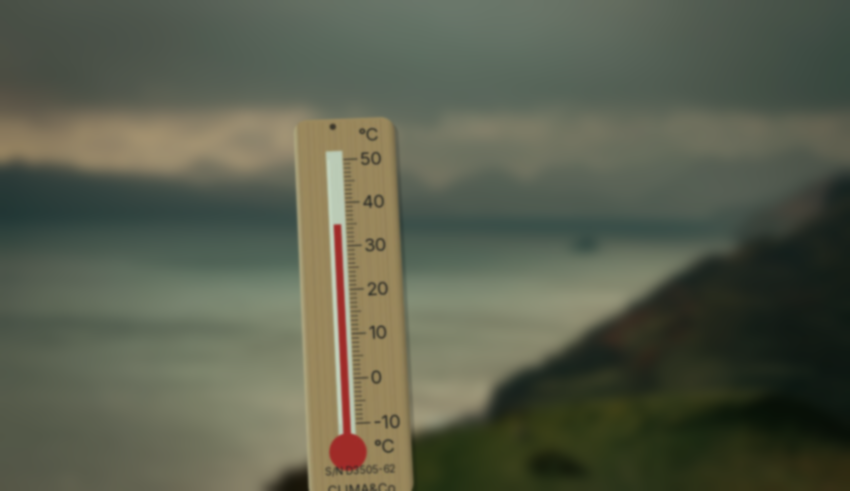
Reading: 35 (°C)
